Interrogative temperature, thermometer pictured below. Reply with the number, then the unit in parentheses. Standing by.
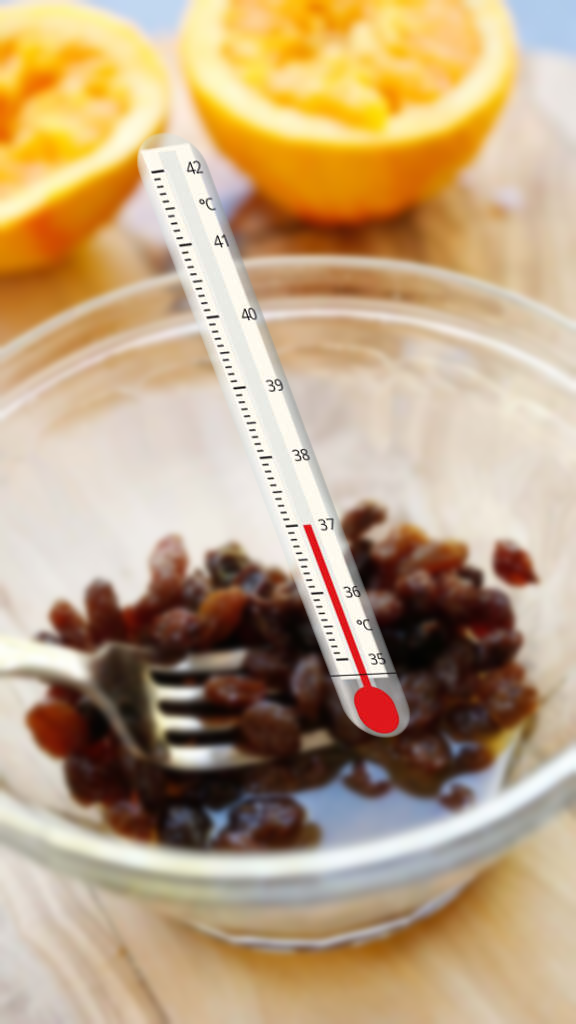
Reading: 37 (°C)
